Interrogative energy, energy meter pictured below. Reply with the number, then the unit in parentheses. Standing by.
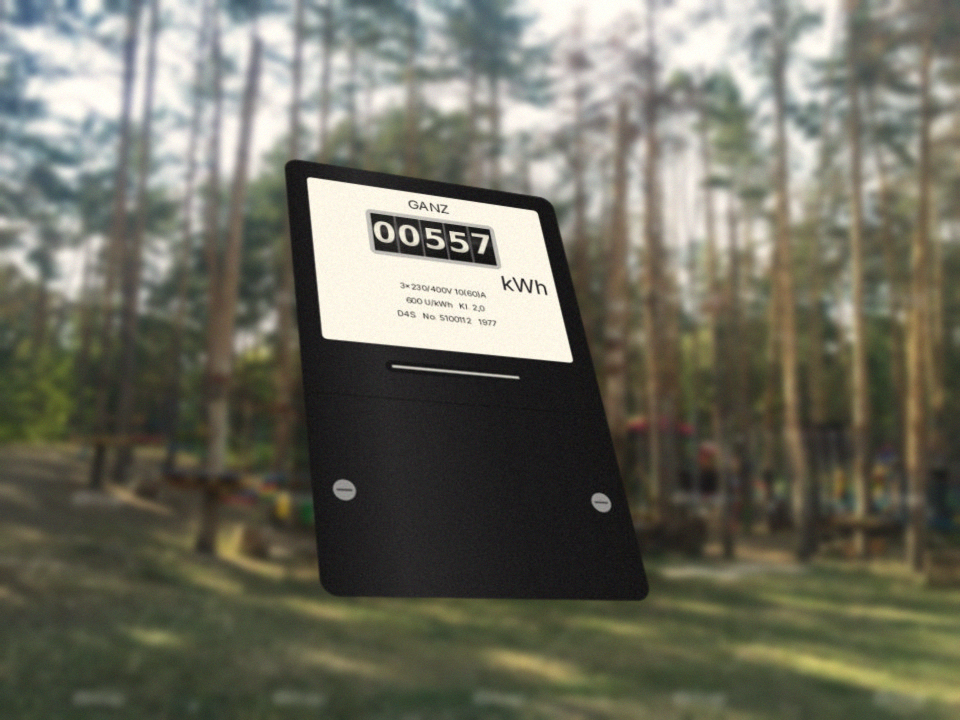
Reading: 557 (kWh)
